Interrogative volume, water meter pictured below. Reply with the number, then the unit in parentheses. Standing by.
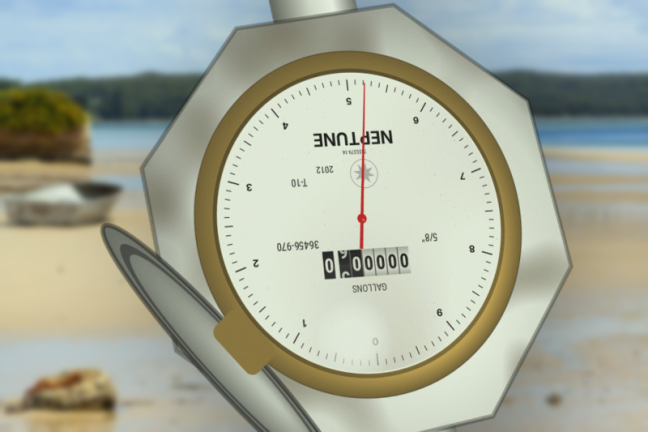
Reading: 55.2 (gal)
